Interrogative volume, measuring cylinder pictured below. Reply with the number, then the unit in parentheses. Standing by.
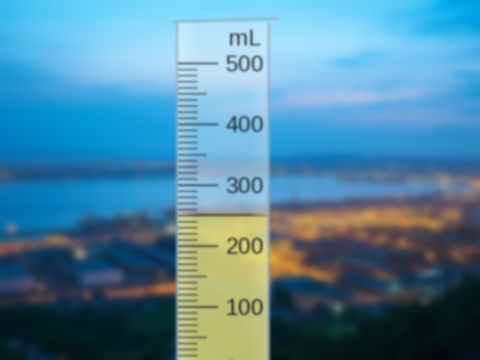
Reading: 250 (mL)
